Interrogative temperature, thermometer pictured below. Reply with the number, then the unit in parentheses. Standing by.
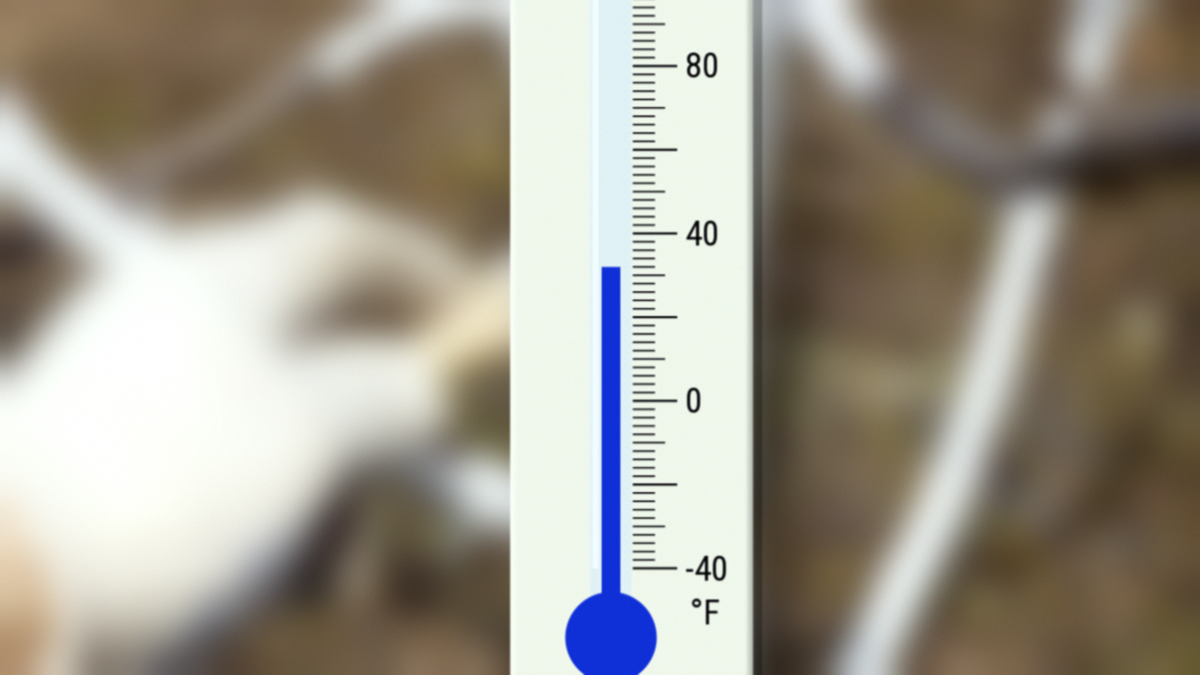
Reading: 32 (°F)
